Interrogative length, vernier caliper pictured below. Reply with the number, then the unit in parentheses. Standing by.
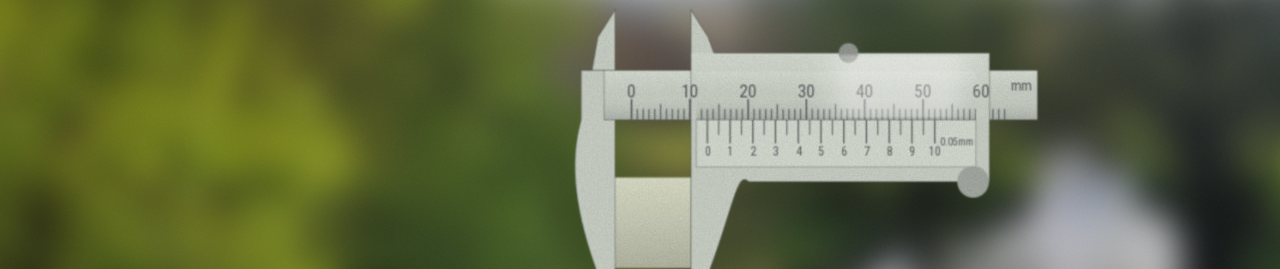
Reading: 13.0 (mm)
